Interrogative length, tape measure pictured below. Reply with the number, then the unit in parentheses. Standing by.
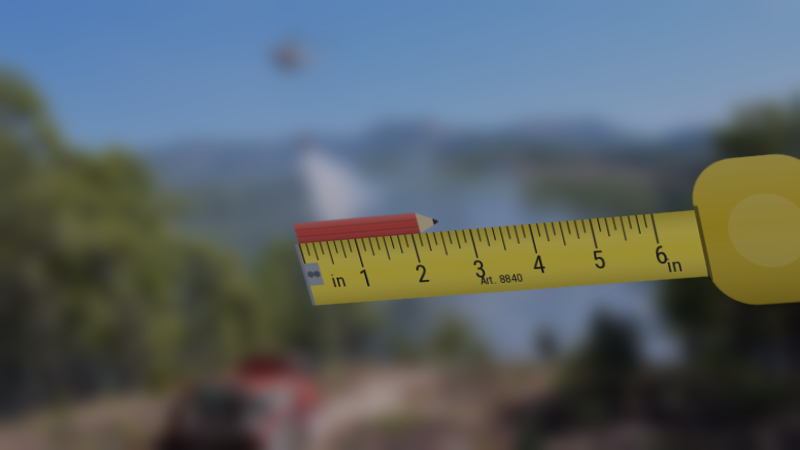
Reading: 2.5 (in)
